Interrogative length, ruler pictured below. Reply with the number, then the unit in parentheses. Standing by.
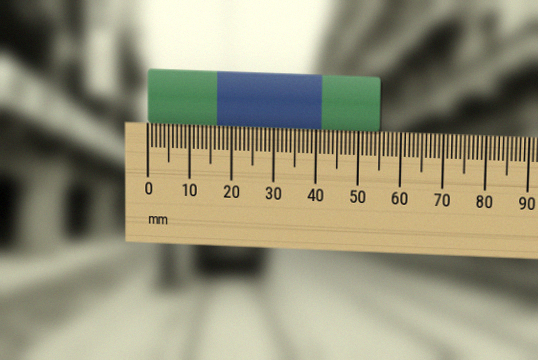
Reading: 55 (mm)
